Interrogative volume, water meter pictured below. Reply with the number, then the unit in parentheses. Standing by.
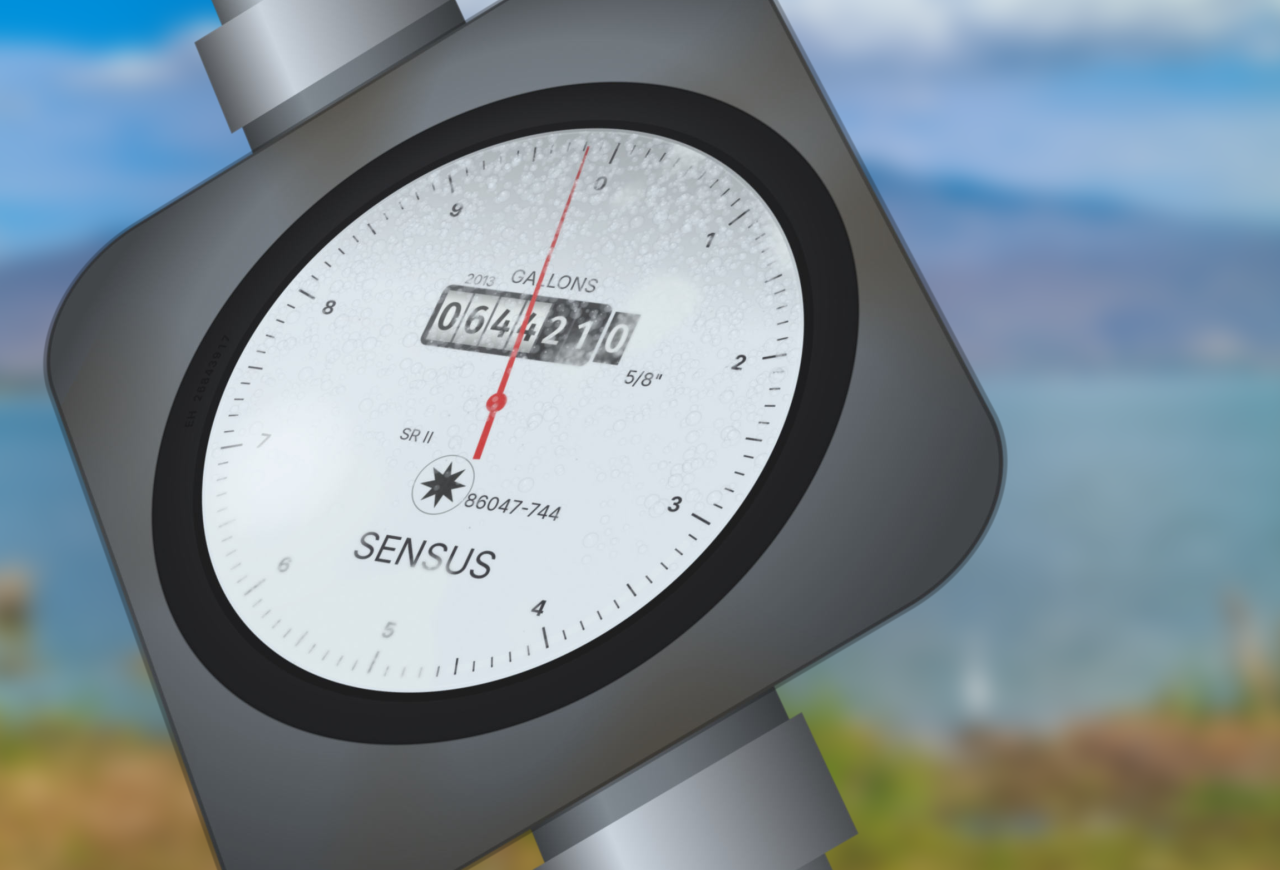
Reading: 644209.8 (gal)
